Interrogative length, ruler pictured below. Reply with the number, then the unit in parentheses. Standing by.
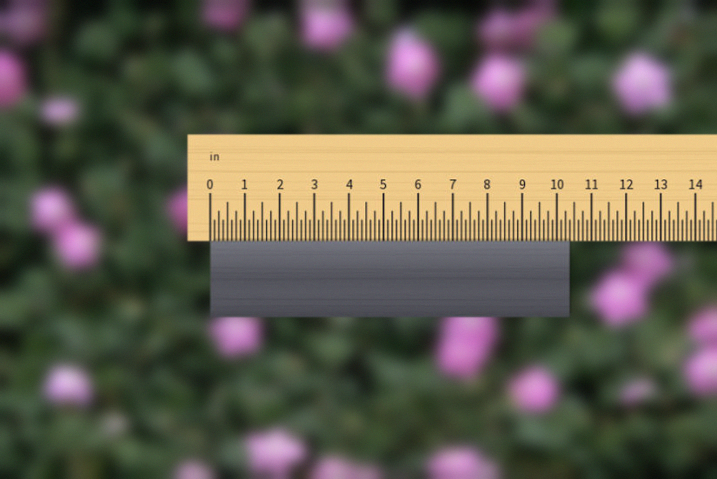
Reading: 10.375 (in)
